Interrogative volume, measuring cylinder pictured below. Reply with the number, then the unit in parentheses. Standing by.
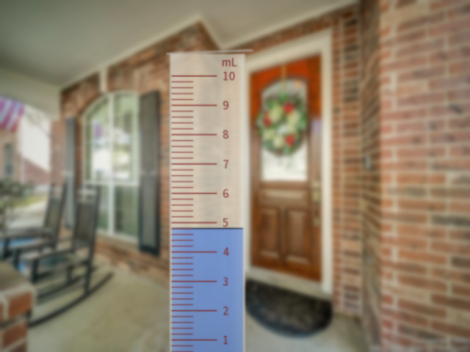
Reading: 4.8 (mL)
